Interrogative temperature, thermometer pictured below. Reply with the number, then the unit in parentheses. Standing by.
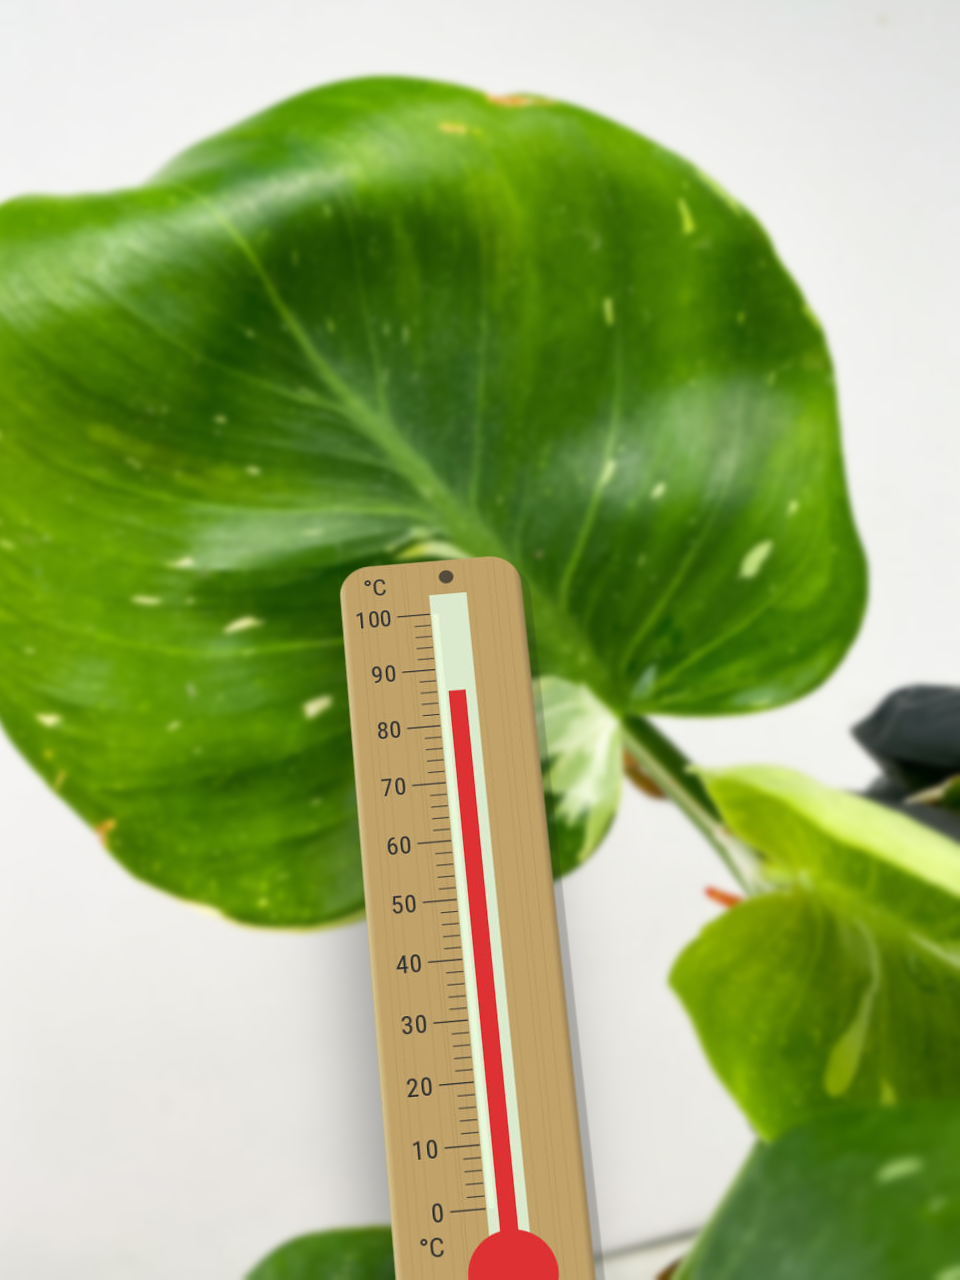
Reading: 86 (°C)
